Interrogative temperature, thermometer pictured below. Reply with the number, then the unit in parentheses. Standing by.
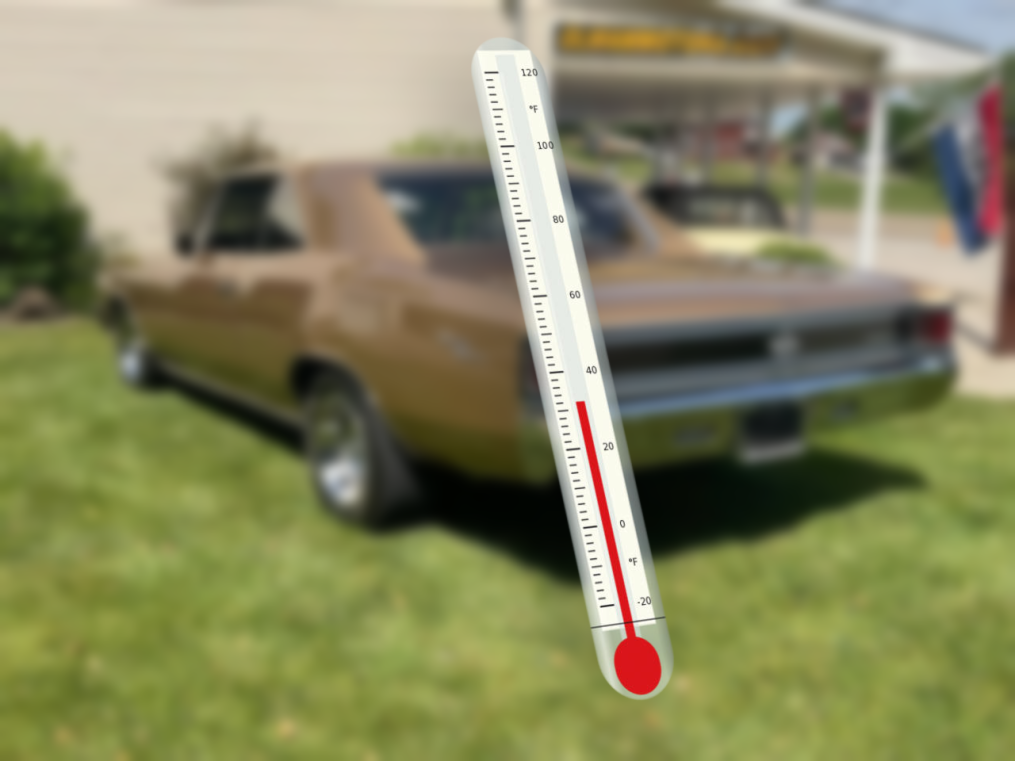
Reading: 32 (°F)
